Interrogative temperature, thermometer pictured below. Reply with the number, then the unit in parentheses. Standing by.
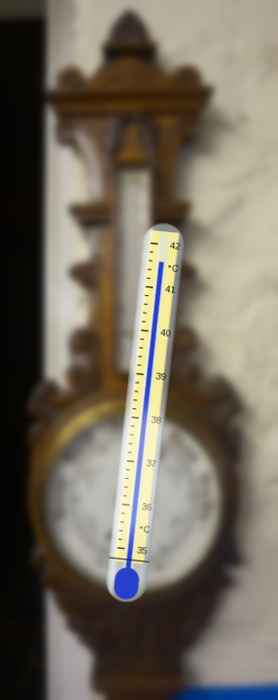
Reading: 41.6 (°C)
